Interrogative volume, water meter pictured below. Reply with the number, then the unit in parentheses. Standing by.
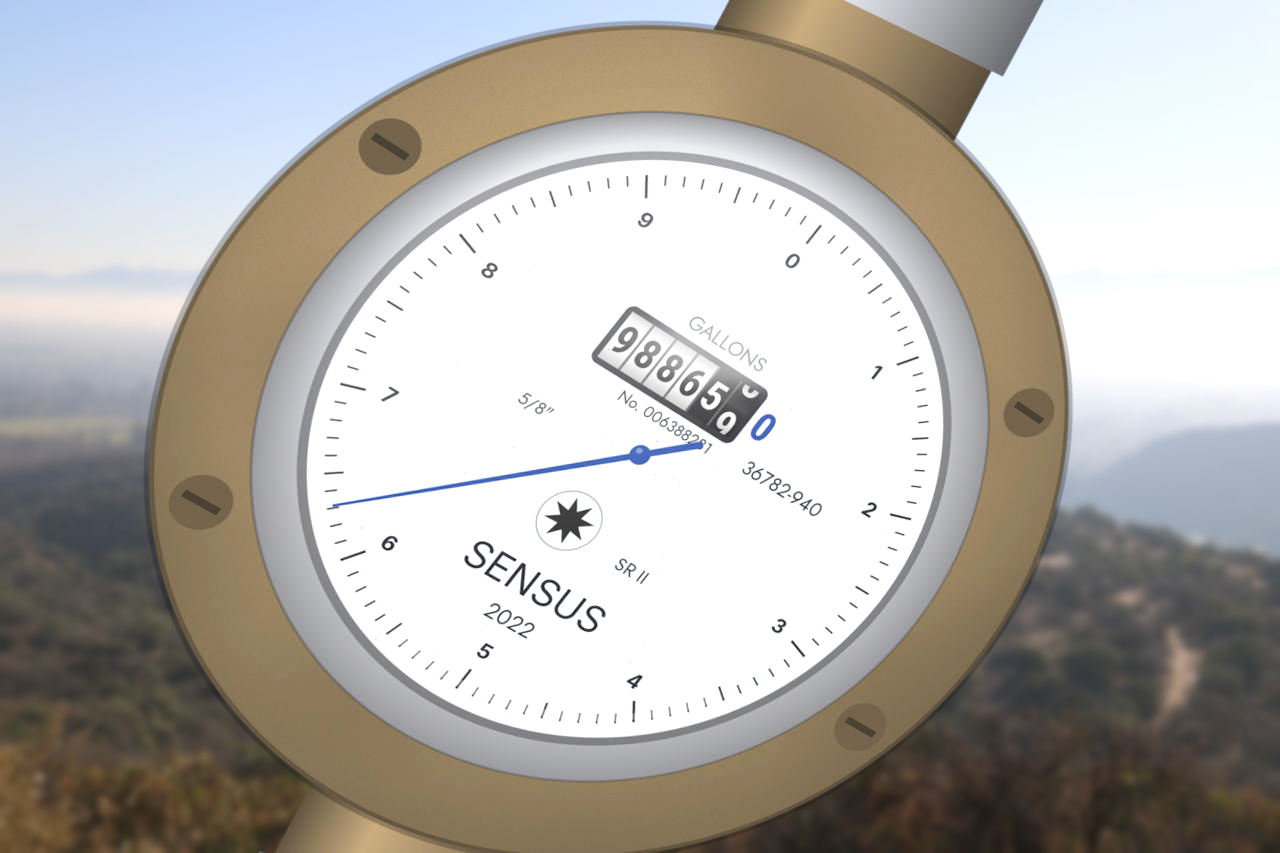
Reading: 9886586.3 (gal)
